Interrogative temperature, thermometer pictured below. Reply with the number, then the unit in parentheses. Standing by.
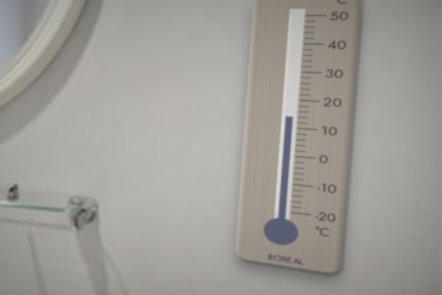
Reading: 14 (°C)
